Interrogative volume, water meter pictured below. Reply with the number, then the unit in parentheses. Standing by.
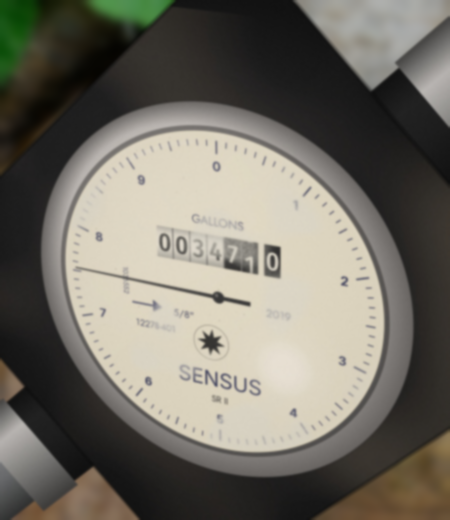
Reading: 34707.5 (gal)
